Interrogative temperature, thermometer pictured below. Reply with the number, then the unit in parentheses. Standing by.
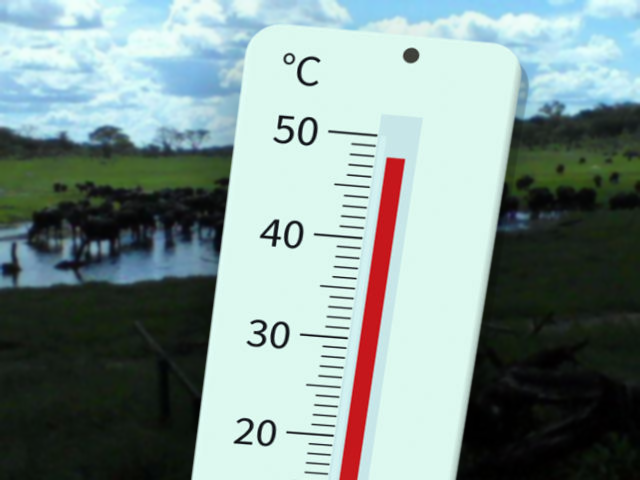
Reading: 48 (°C)
